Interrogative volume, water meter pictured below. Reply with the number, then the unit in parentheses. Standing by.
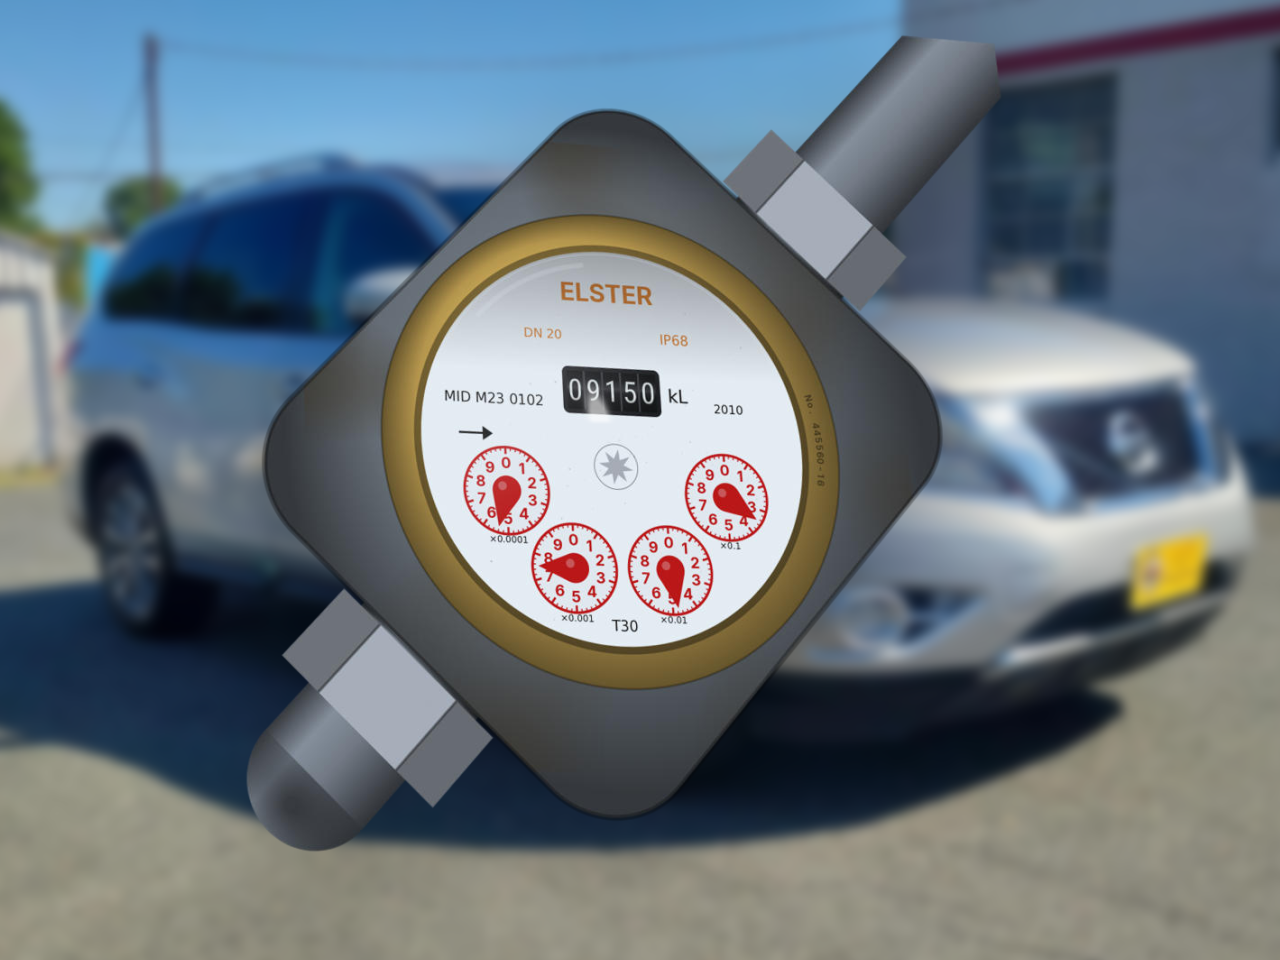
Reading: 9150.3475 (kL)
